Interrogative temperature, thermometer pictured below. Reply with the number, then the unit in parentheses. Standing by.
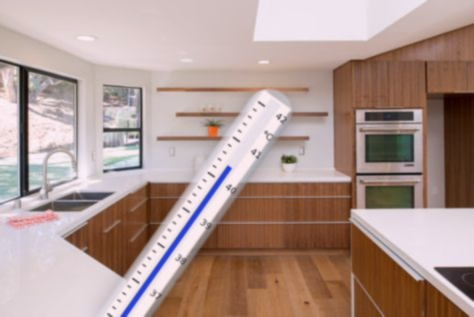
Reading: 40.4 (°C)
